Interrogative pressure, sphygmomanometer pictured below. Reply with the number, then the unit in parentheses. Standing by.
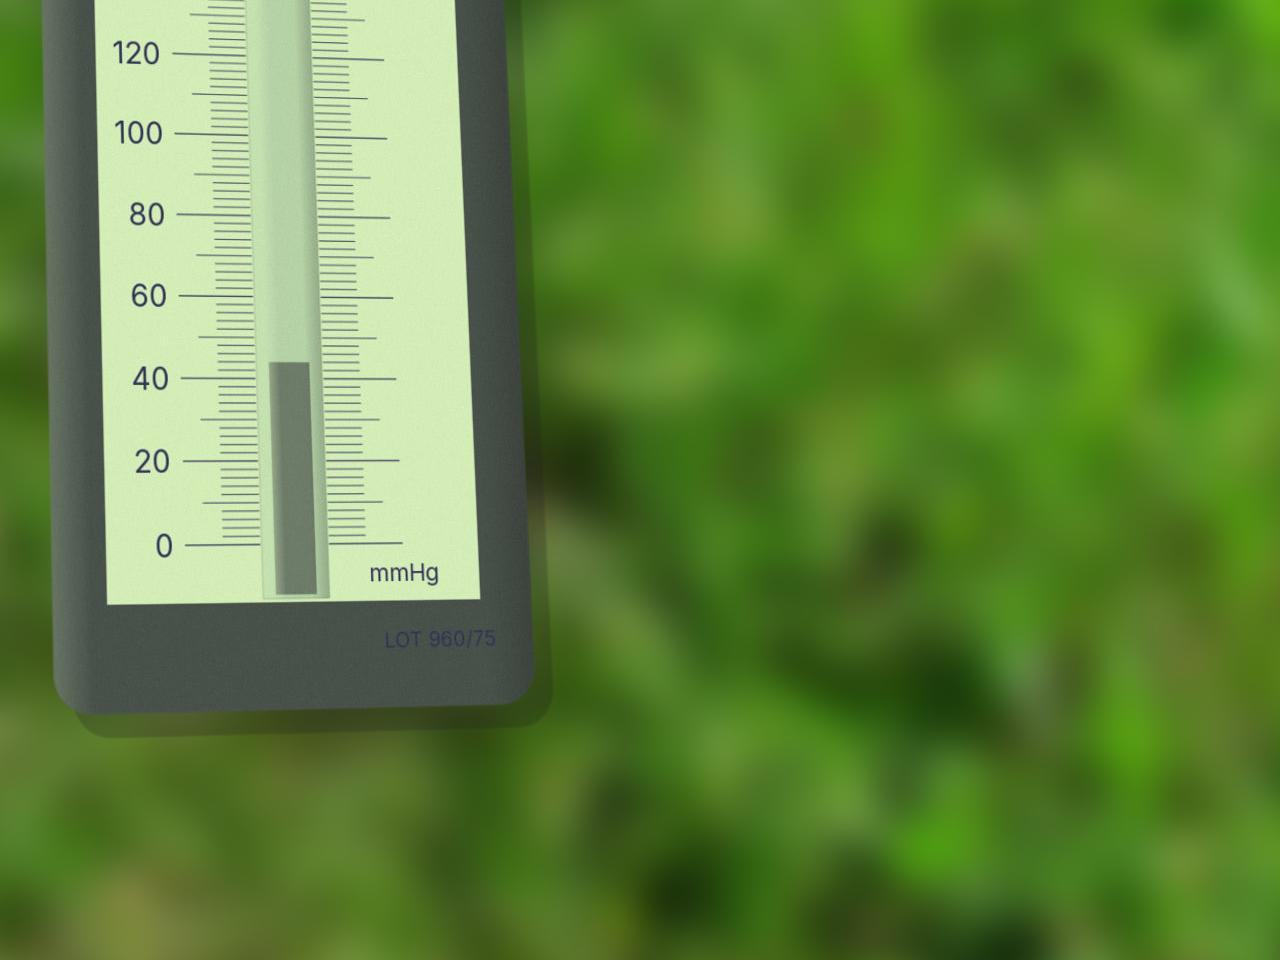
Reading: 44 (mmHg)
